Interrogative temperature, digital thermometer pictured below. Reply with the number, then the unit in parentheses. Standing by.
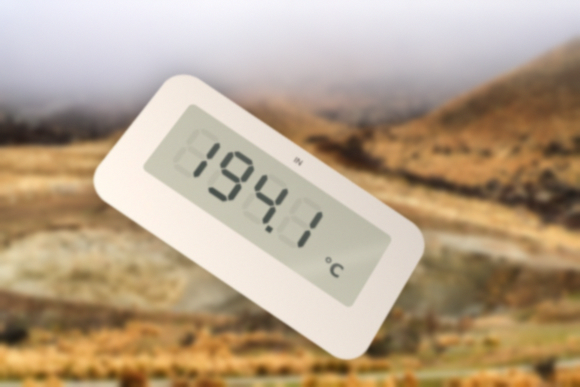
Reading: 194.1 (°C)
